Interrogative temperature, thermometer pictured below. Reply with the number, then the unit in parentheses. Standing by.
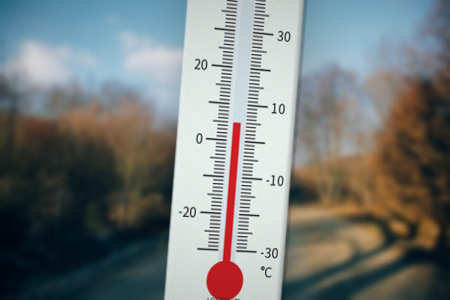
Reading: 5 (°C)
